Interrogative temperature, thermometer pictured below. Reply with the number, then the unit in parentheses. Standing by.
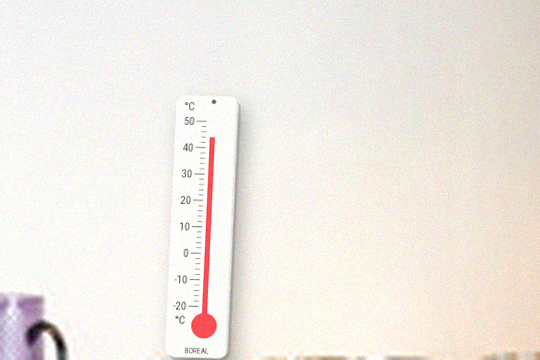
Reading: 44 (°C)
